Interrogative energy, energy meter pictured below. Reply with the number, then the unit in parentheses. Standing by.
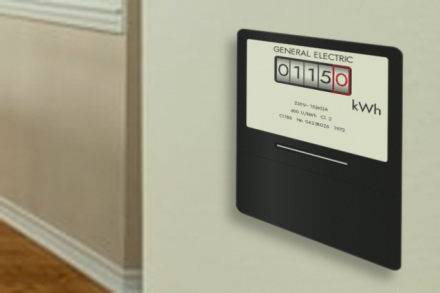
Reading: 115.0 (kWh)
